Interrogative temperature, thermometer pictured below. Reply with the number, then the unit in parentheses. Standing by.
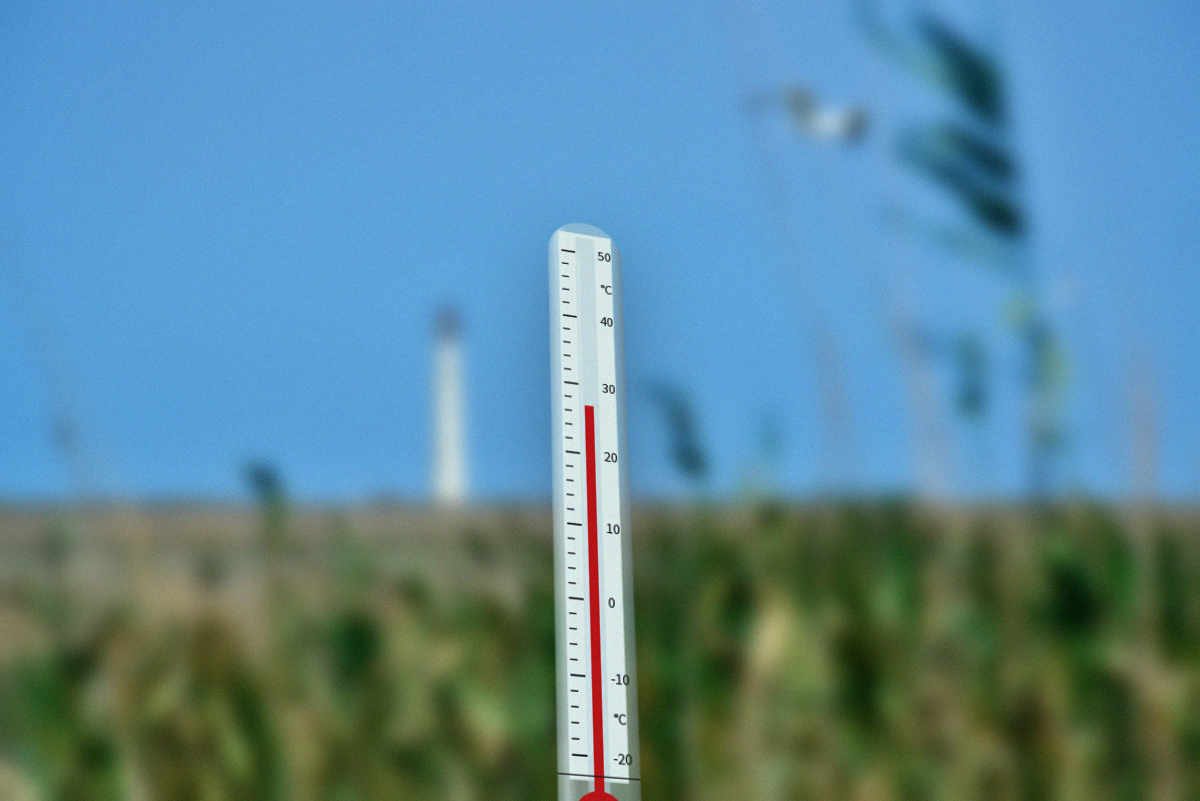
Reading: 27 (°C)
